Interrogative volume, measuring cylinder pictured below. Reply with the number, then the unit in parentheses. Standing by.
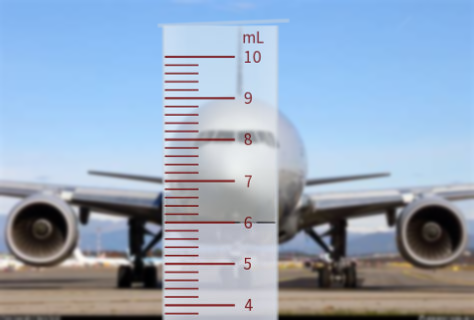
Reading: 6 (mL)
